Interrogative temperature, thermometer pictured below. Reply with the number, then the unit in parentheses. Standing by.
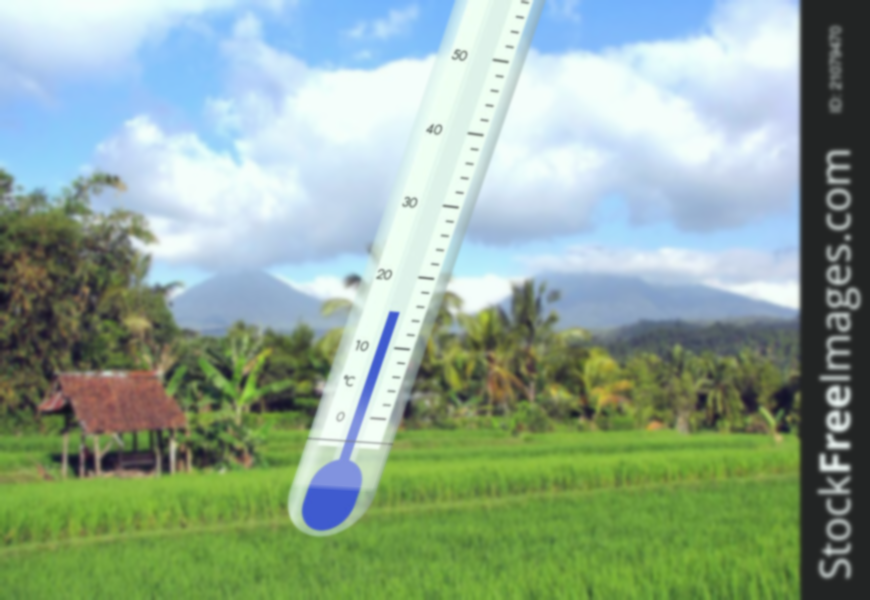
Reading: 15 (°C)
